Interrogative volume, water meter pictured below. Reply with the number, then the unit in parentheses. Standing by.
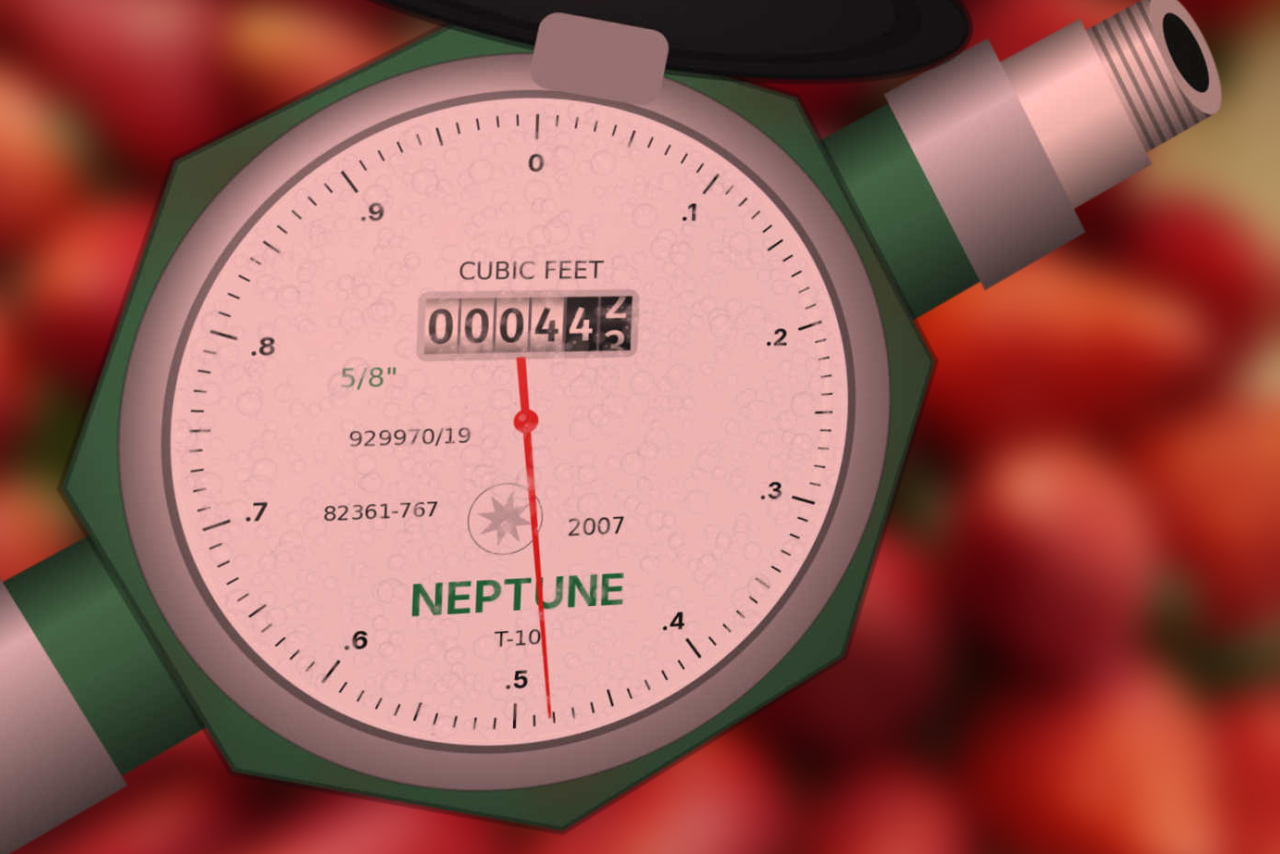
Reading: 442.48 (ft³)
